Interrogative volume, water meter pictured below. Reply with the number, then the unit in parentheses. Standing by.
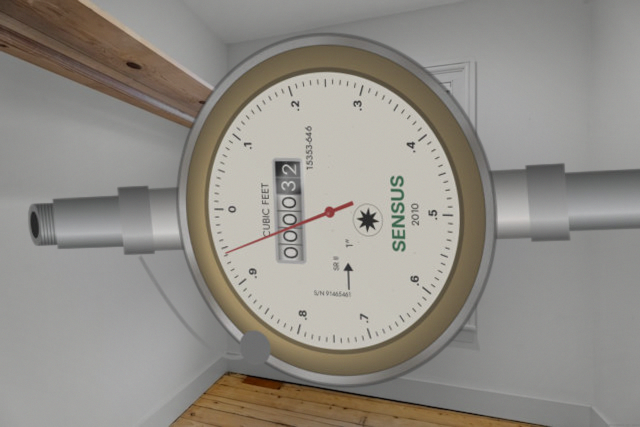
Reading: 31.94 (ft³)
